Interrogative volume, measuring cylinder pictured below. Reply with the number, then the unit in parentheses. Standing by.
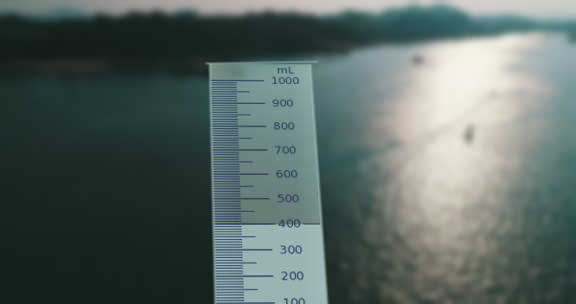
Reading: 400 (mL)
